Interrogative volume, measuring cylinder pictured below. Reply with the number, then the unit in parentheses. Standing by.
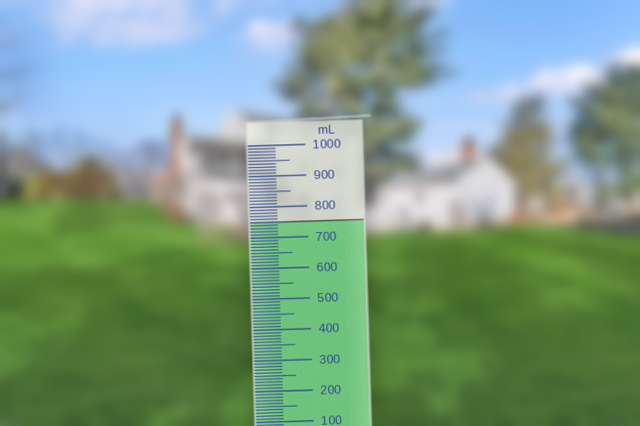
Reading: 750 (mL)
